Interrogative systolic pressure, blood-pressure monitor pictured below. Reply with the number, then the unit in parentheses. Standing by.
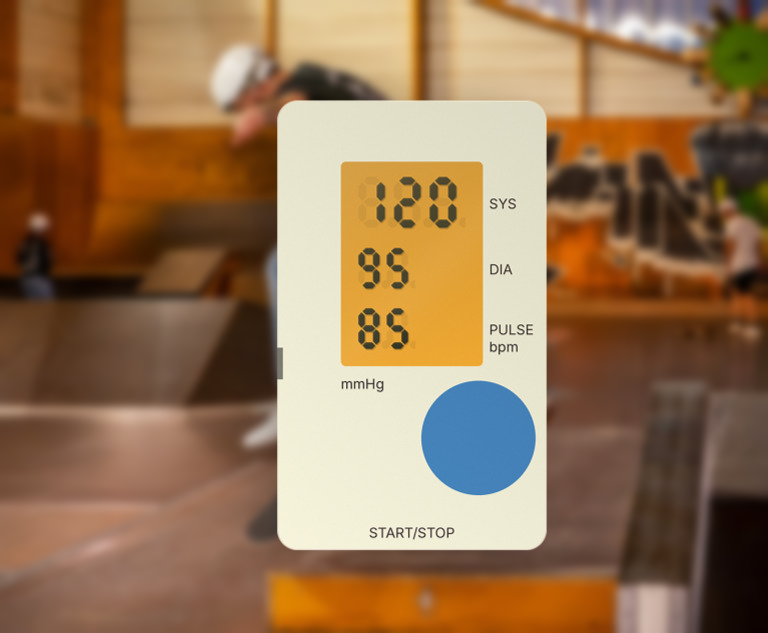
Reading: 120 (mmHg)
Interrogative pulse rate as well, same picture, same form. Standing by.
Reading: 85 (bpm)
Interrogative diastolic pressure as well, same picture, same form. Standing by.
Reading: 95 (mmHg)
